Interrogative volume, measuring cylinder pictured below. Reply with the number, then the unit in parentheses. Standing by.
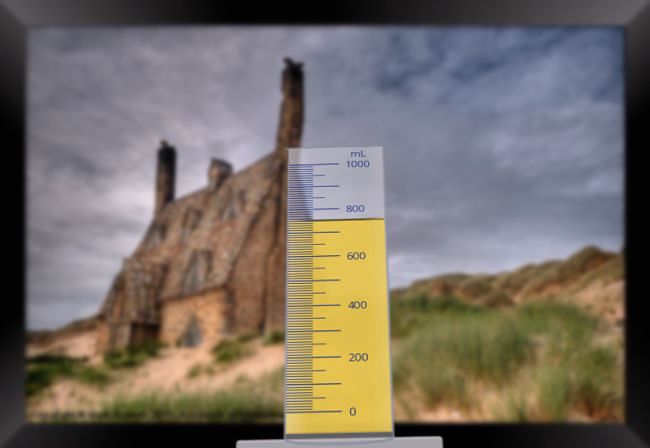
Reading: 750 (mL)
